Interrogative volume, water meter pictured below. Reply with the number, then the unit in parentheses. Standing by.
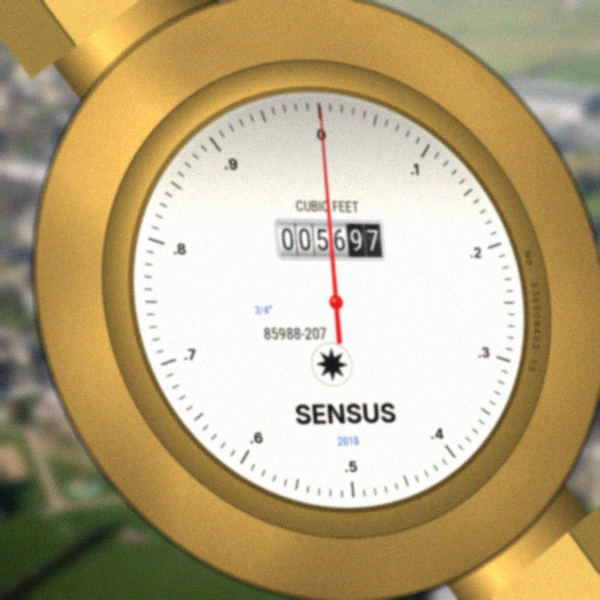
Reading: 5697.00 (ft³)
